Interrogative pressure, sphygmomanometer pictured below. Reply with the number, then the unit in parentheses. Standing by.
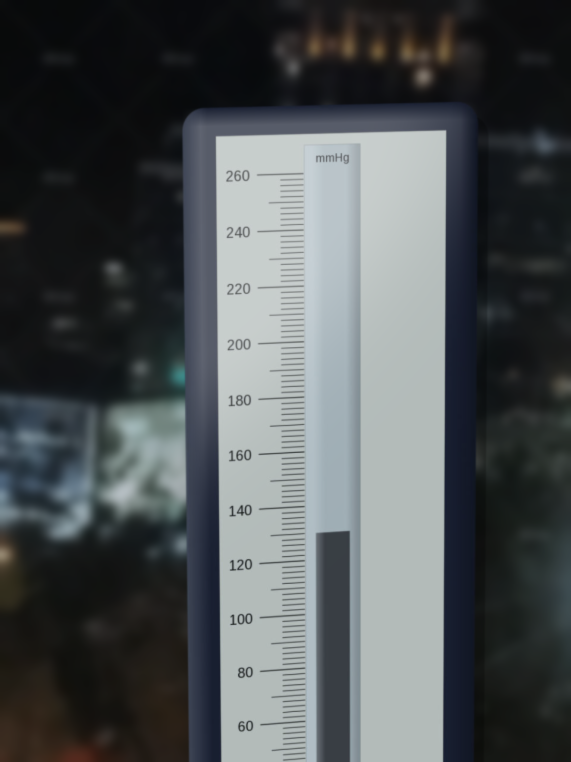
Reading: 130 (mmHg)
